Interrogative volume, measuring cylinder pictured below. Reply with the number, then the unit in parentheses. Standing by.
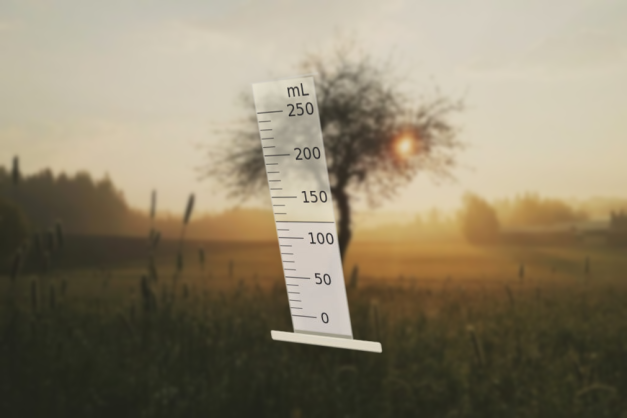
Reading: 120 (mL)
